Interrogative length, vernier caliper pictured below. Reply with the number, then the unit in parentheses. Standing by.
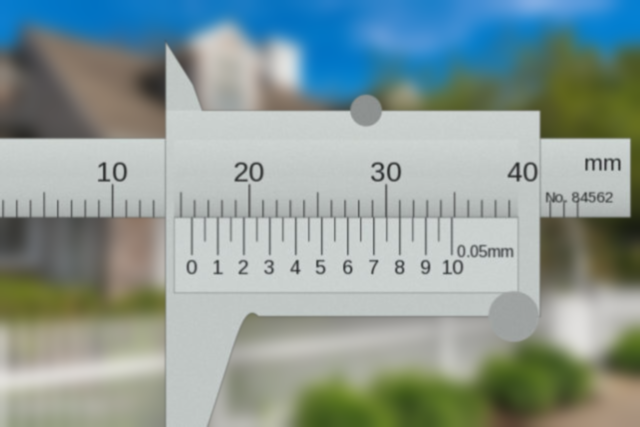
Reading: 15.8 (mm)
